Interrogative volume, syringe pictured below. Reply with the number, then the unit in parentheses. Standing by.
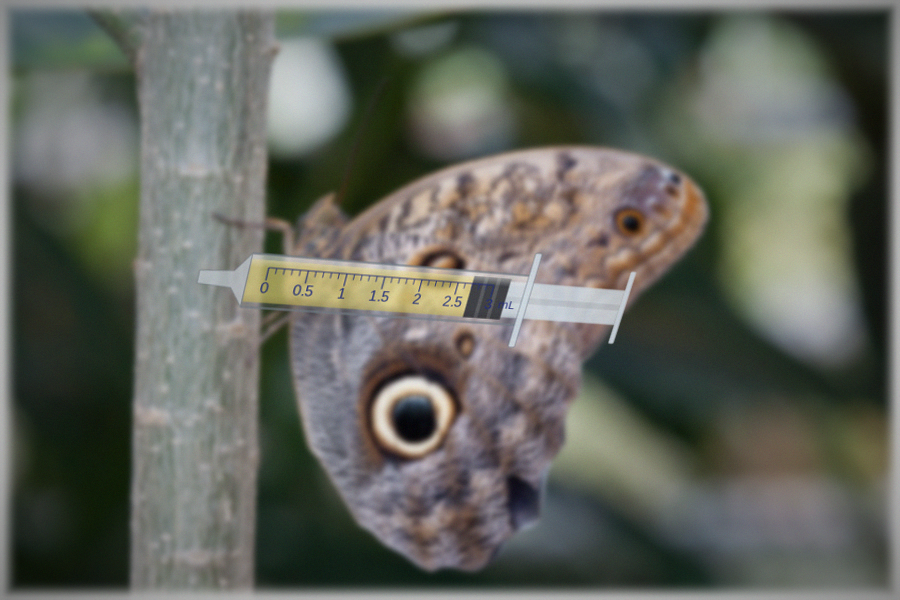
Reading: 2.7 (mL)
